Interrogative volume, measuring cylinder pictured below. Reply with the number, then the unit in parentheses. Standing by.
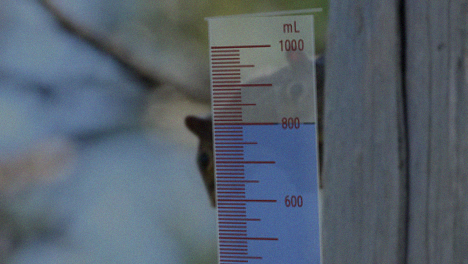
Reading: 800 (mL)
